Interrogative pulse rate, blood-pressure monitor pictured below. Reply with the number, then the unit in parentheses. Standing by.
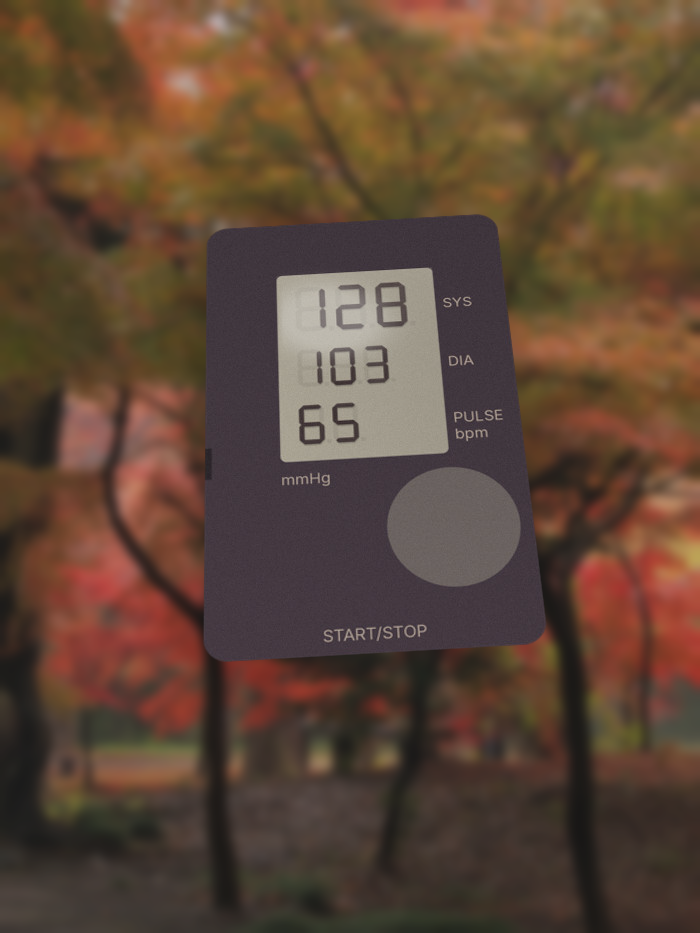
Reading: 65 (bpm)
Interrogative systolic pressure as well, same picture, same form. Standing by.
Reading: 128 (mmHg)
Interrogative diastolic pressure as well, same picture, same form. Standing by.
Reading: 103 (mmHg)
